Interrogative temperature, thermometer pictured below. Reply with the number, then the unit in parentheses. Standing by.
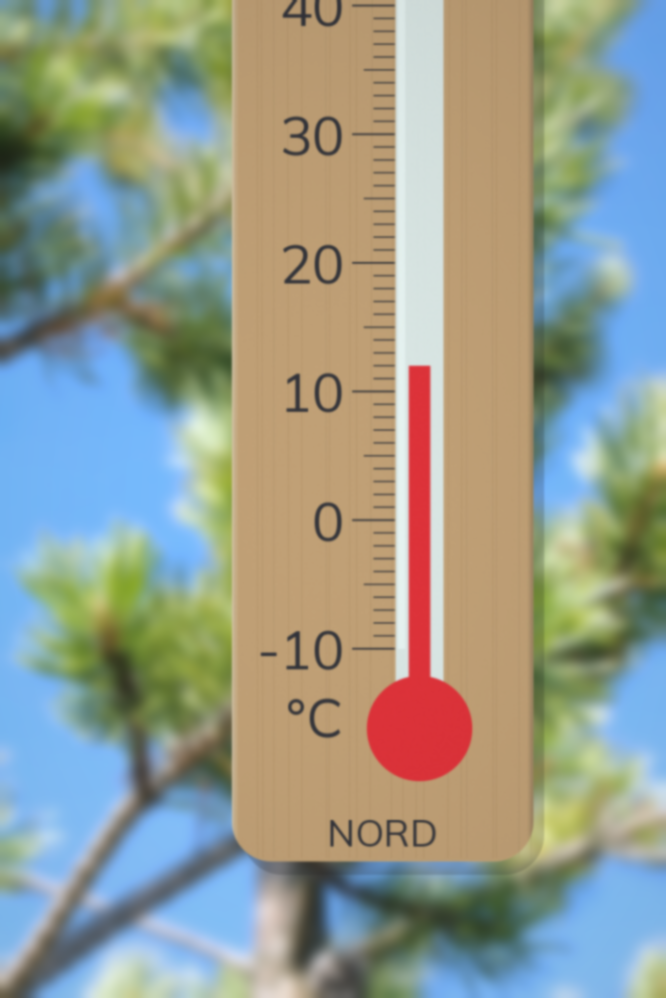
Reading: 12 (°C)
